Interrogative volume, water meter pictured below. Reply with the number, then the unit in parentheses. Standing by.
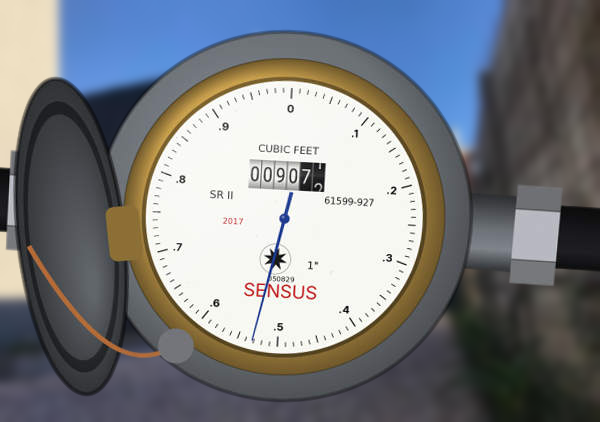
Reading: 9071.53 (ft³)
